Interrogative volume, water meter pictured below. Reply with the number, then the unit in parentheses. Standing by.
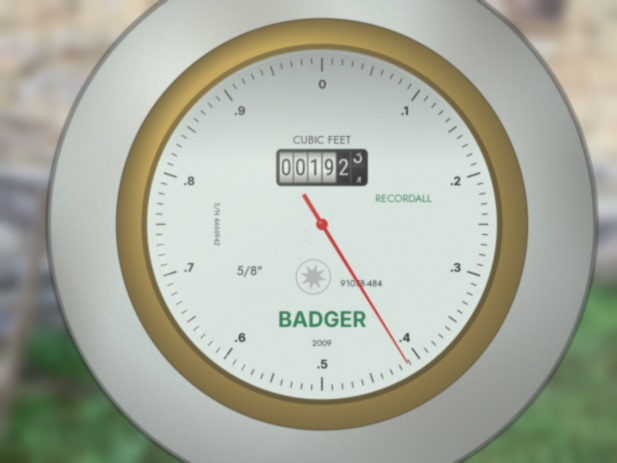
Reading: 1923.41 (ft³)
